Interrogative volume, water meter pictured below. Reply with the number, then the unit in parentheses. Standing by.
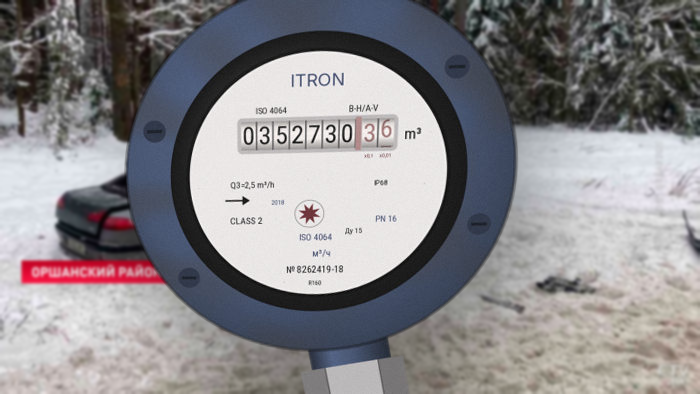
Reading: 352730.36 (m³)
